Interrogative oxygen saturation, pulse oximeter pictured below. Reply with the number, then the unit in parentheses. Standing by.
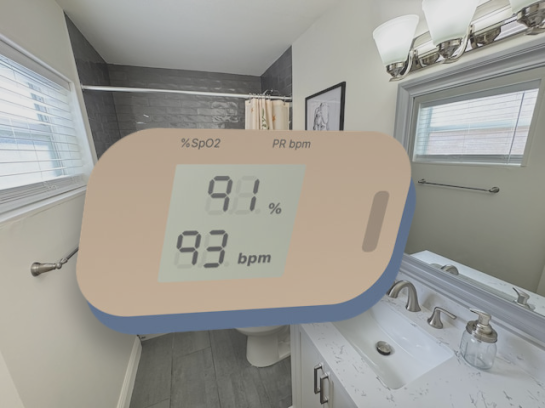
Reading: 91 (%)
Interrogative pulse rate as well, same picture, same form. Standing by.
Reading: 93 (bpm)
